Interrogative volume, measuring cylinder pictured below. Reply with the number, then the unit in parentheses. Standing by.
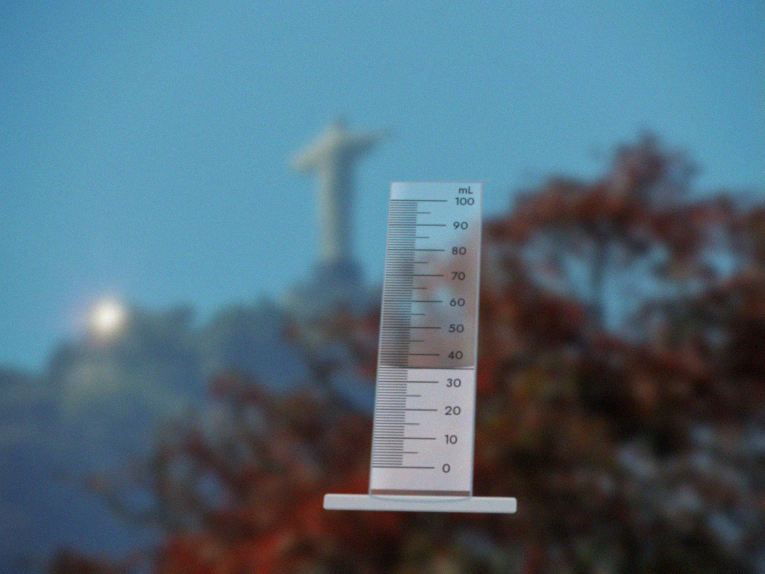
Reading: 35 (mL)
